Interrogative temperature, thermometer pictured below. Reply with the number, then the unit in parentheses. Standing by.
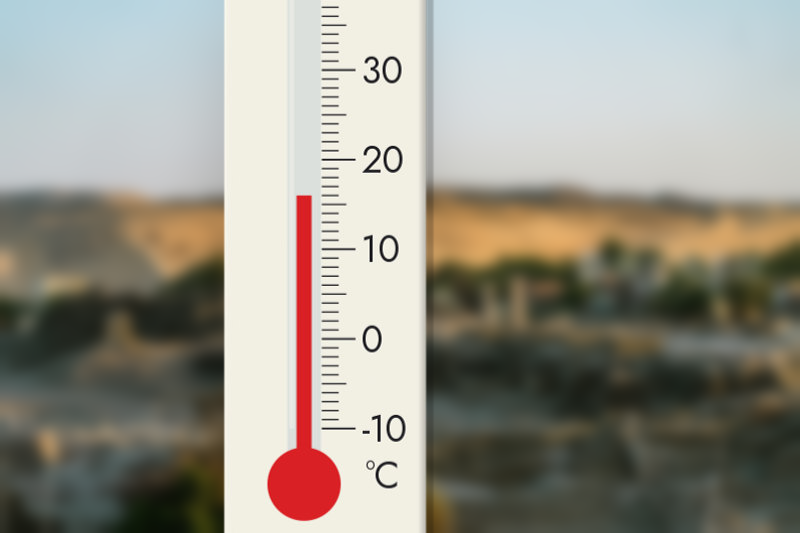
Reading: 16 (°C)
